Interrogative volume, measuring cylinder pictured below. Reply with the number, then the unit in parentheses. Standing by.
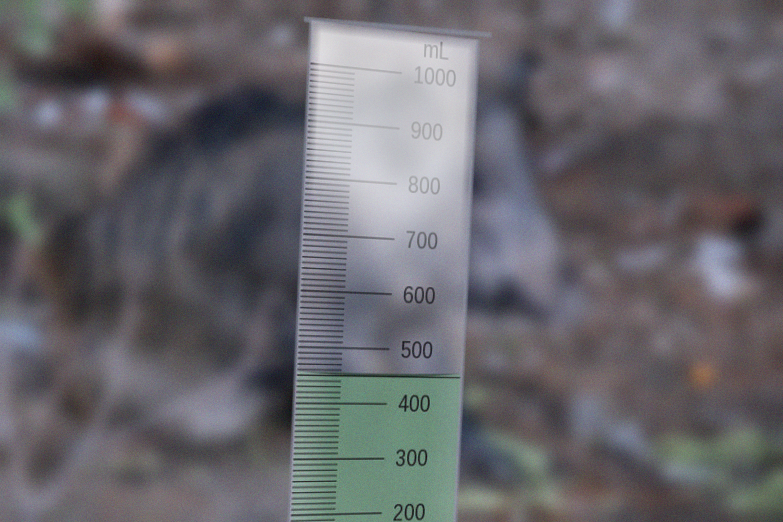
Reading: 450 (mL)
